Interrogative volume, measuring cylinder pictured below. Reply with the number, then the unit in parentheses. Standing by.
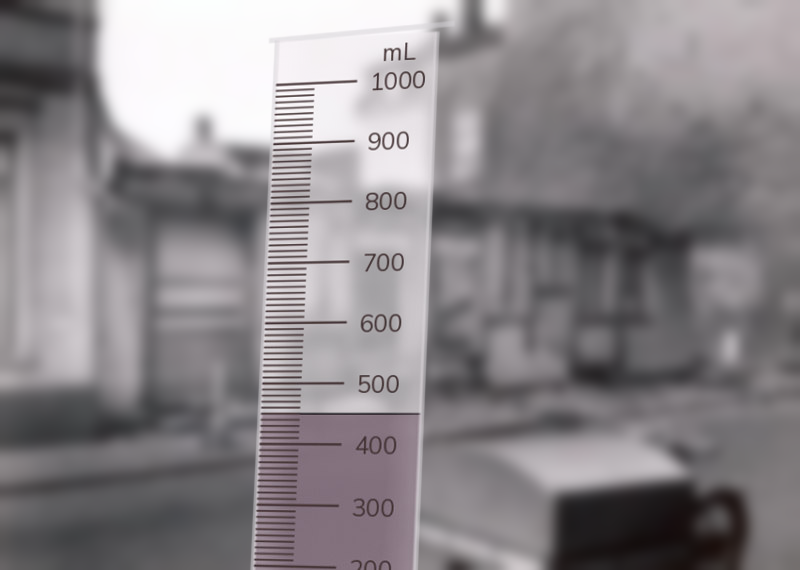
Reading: 450 (mL)
